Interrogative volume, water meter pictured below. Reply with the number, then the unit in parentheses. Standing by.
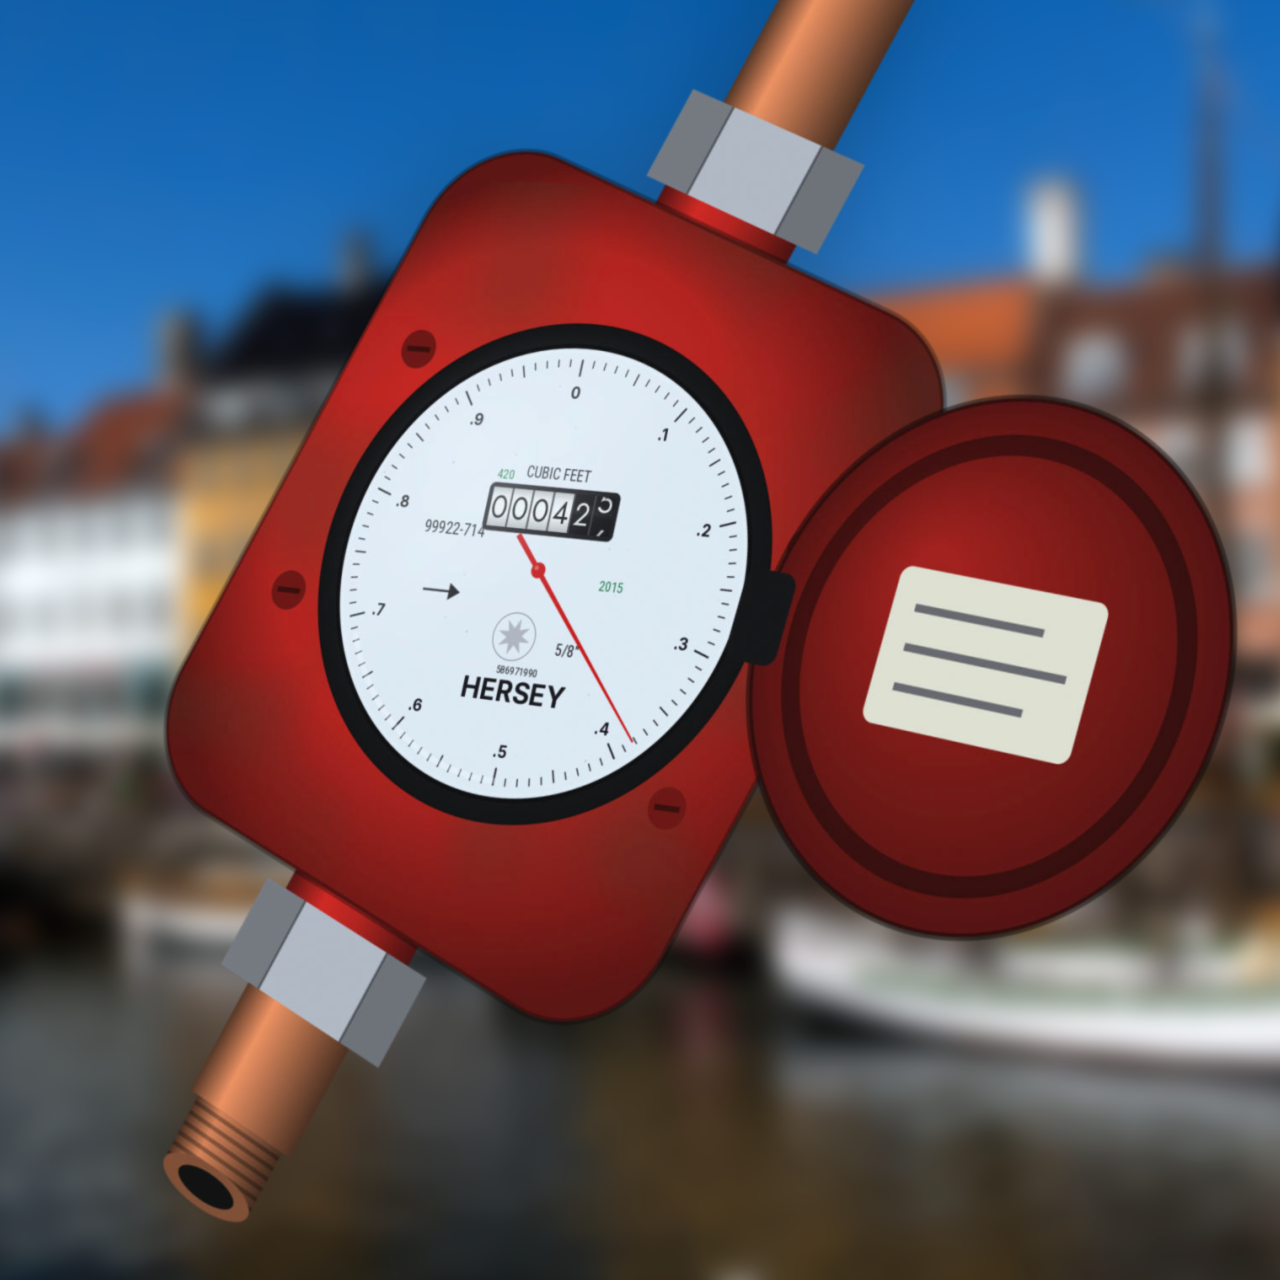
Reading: 425.38 (ft³)
